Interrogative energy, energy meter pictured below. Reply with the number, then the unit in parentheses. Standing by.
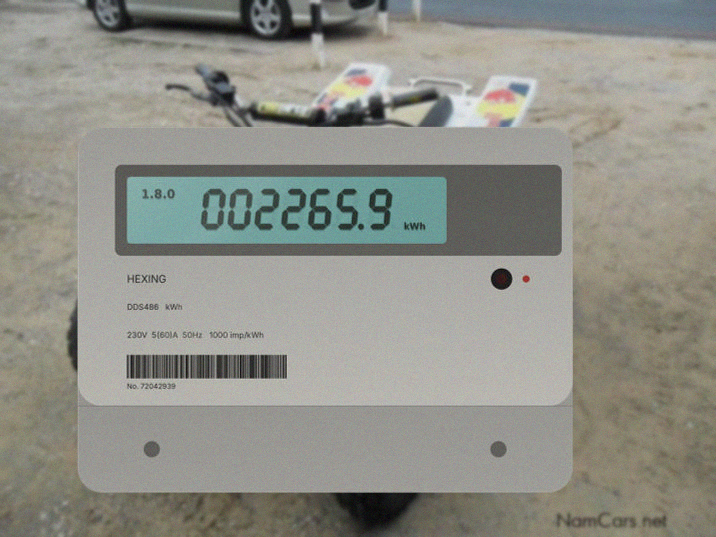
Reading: 2265.9 (kWh)
